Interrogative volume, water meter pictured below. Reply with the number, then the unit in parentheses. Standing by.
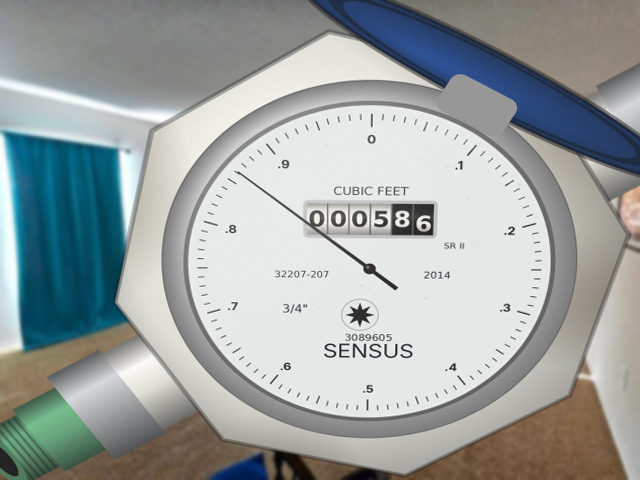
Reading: 585.86 (ft³)
